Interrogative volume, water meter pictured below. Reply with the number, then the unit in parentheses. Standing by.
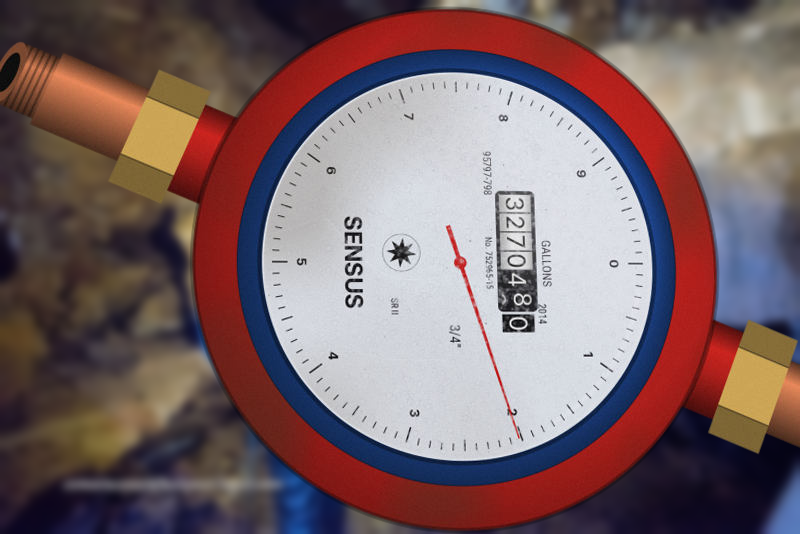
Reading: 3270482.0 (gal)
